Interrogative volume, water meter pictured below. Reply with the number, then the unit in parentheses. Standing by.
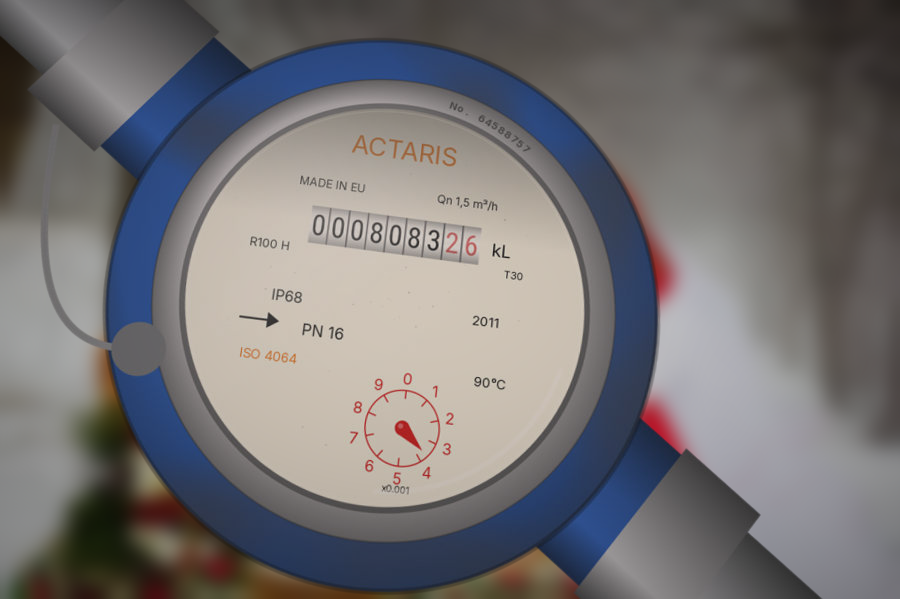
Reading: 8083.263 (kL)
